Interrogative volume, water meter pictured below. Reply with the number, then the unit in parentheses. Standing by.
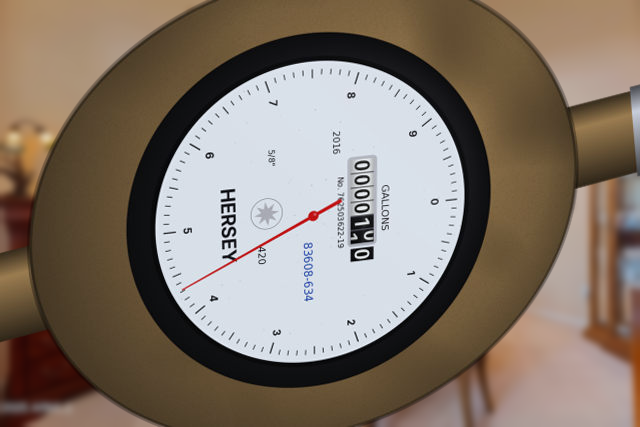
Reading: 104.3 (gal)
